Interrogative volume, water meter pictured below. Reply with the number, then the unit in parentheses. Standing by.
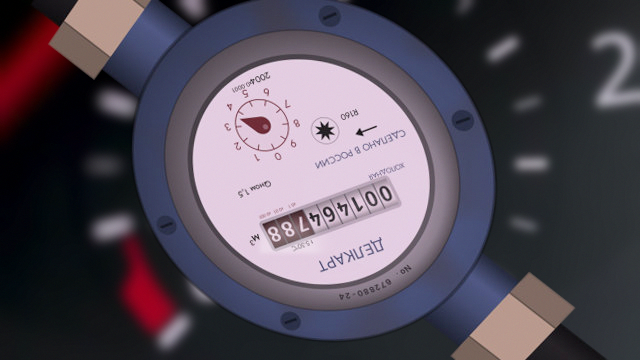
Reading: 1464.7883 (m³)
